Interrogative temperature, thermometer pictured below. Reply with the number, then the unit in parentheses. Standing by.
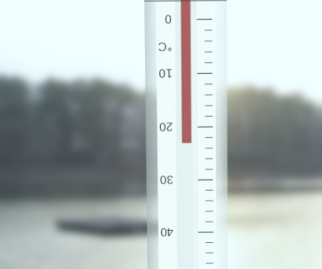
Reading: 23 (°C)
